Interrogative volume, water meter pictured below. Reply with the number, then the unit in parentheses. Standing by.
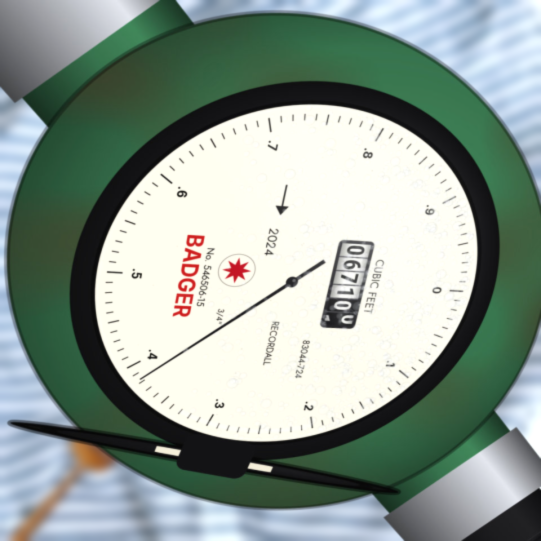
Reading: 67100.38 (ft³)
